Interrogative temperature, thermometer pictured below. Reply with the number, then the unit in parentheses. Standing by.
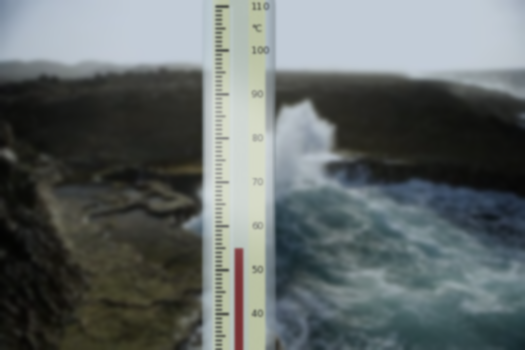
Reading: 55 (°C)
